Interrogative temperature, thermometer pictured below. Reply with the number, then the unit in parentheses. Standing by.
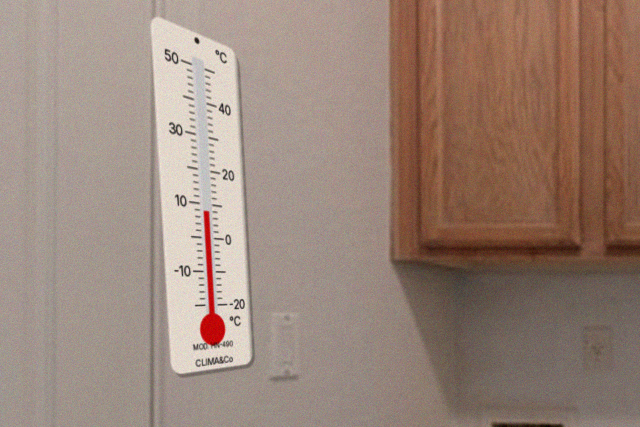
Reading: 8 (°C)
